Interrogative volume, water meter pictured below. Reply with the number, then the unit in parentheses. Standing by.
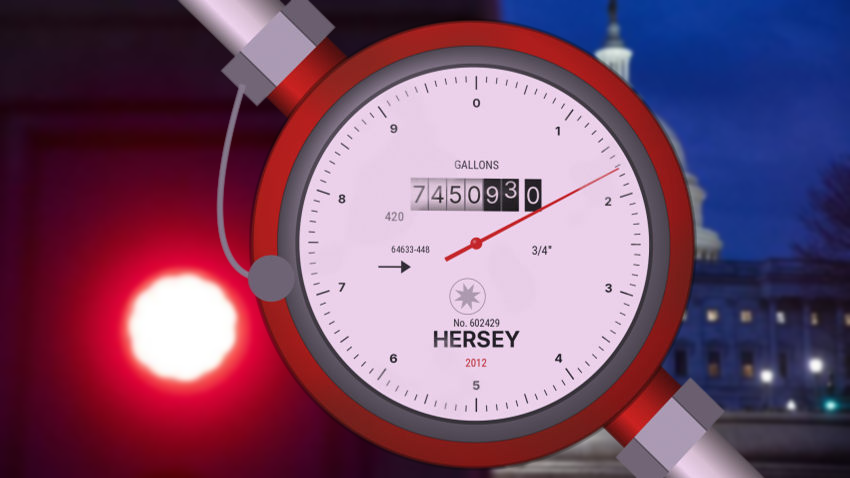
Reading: 7450931.7 (gal)
